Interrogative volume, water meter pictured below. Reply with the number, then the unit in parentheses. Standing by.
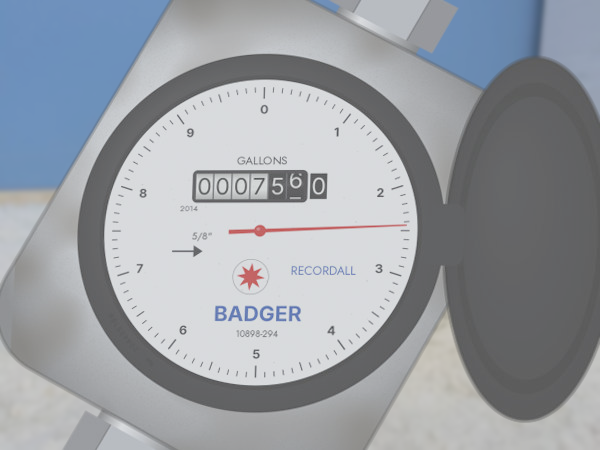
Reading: 7562.4 (gal)
